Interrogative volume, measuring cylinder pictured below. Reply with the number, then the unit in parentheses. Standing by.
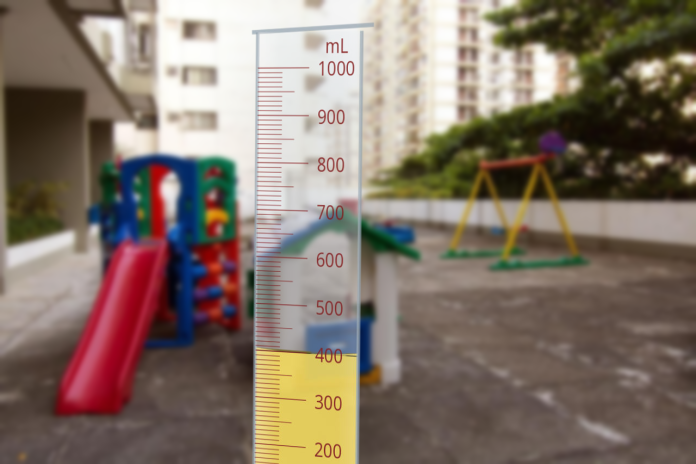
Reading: 400 (mL)
